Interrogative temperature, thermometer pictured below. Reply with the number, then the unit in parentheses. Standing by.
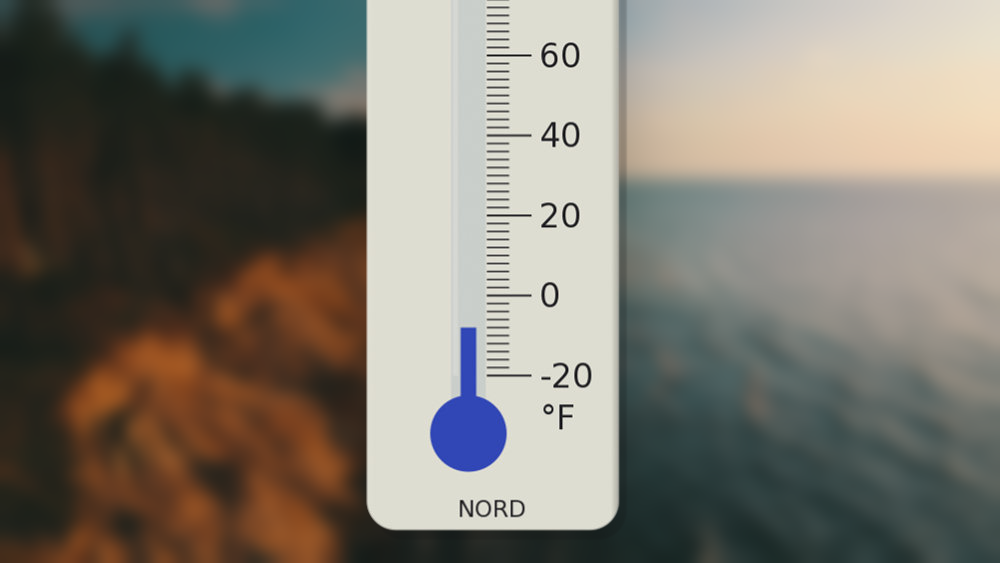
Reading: -8 (°F)
